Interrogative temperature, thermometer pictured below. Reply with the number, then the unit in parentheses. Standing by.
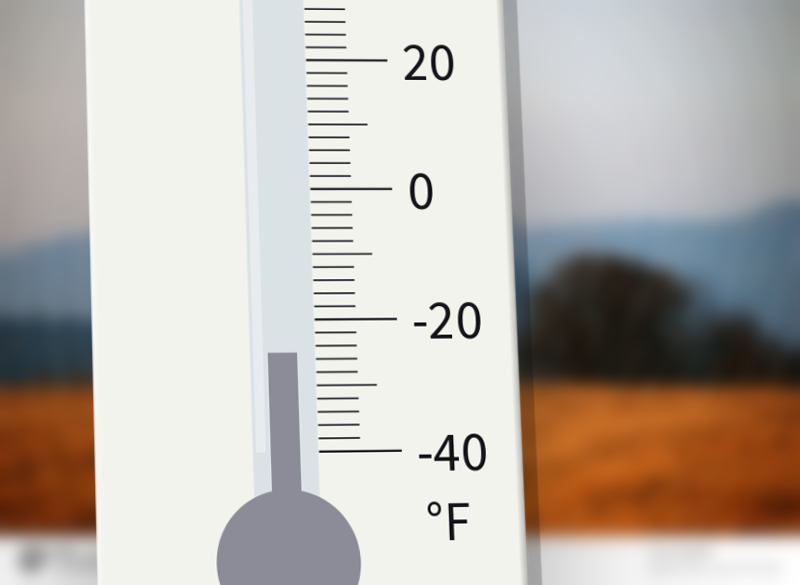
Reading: -25 (°F)
